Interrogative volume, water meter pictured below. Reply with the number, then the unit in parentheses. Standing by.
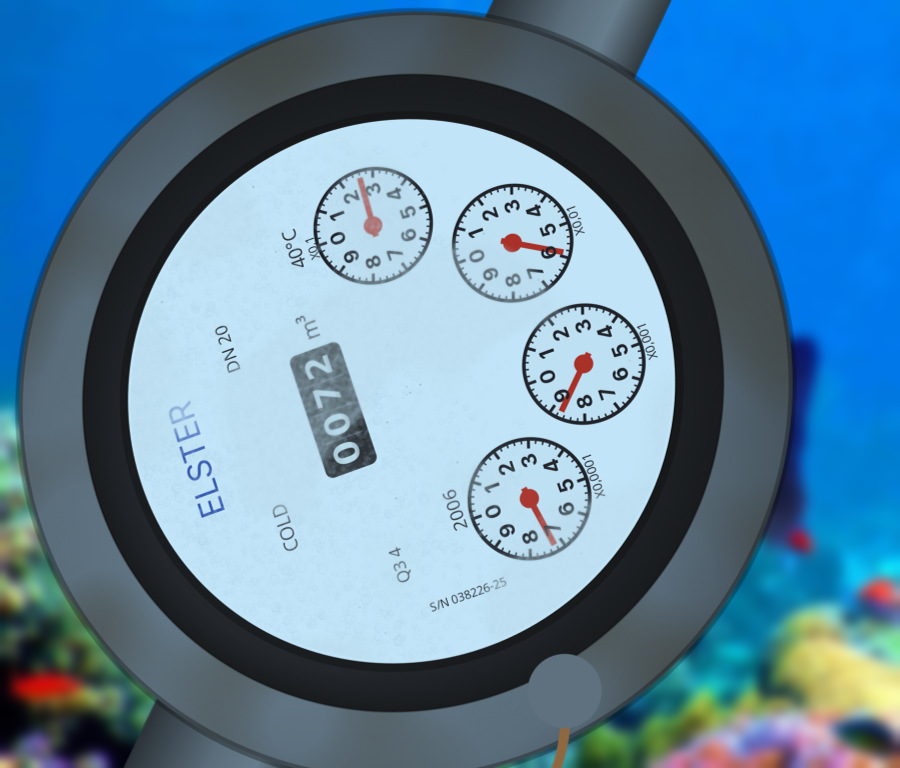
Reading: 72.2587 (m³)
